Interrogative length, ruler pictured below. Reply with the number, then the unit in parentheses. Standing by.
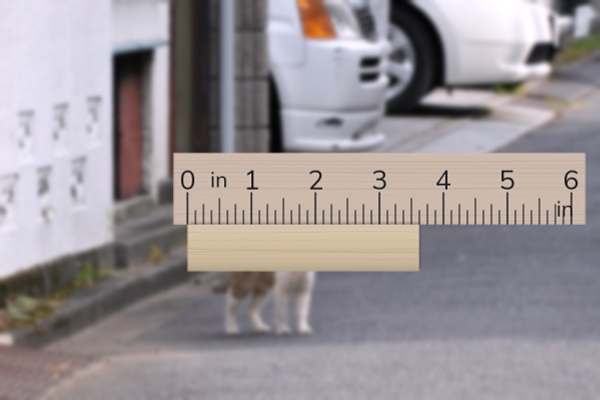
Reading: 3.625 (in)
